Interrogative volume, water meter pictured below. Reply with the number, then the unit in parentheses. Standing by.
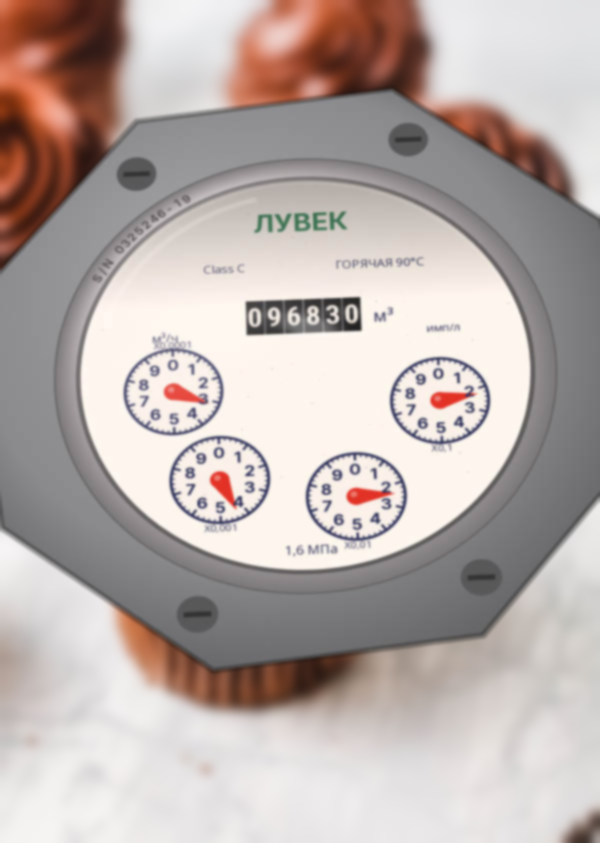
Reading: 96830.2243 (m³)
